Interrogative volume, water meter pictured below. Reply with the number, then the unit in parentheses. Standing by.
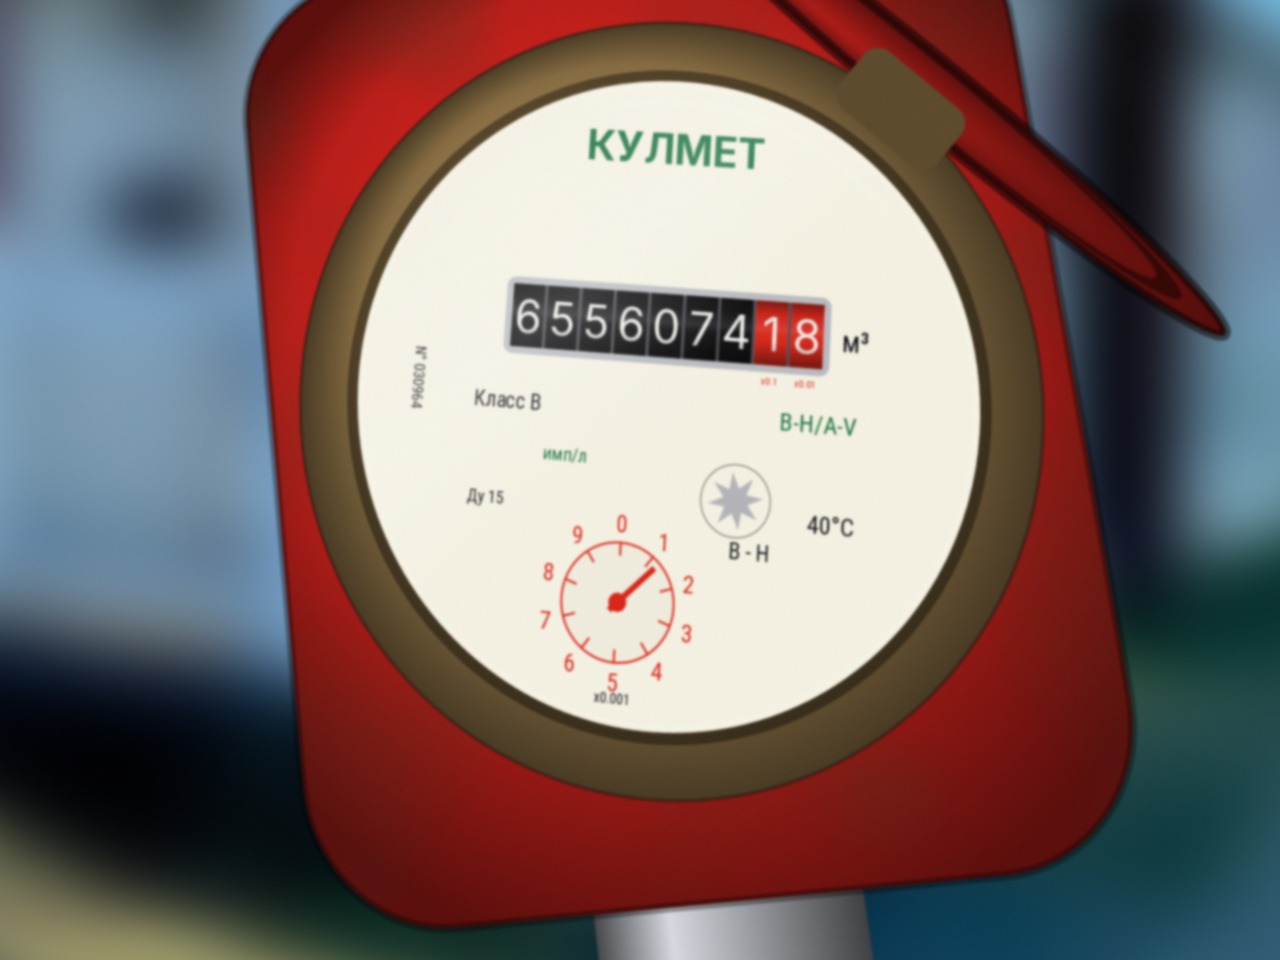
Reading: 6556074.181 (m³)
